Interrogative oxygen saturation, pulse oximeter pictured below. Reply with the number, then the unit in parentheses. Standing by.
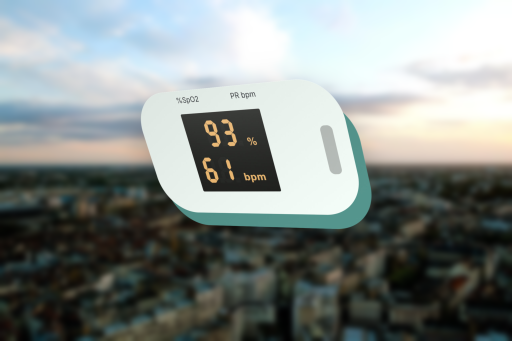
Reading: 93 (%)
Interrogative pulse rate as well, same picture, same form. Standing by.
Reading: 61 (bpm)
